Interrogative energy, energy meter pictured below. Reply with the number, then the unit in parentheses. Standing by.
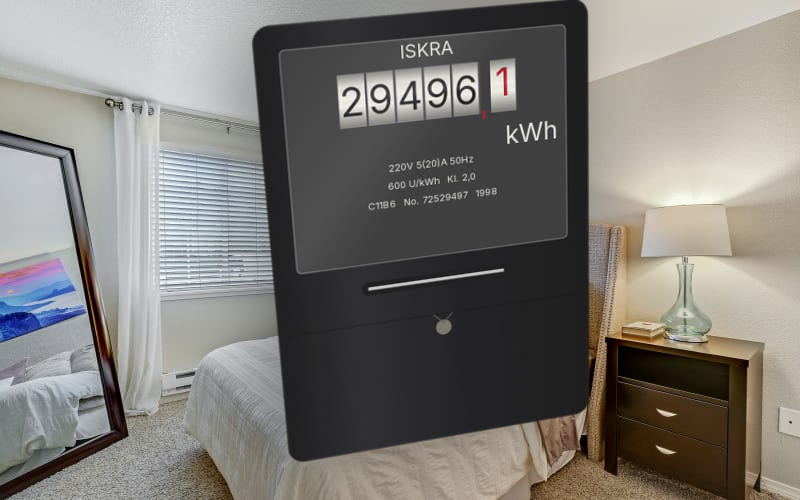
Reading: 29496.1 (kWh)
